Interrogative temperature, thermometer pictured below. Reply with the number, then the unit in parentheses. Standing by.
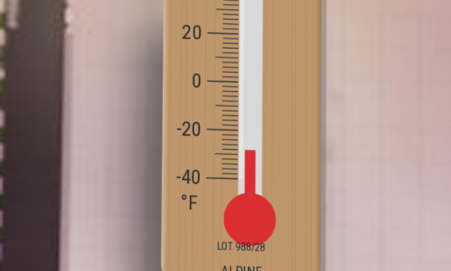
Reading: -28 (°F)
